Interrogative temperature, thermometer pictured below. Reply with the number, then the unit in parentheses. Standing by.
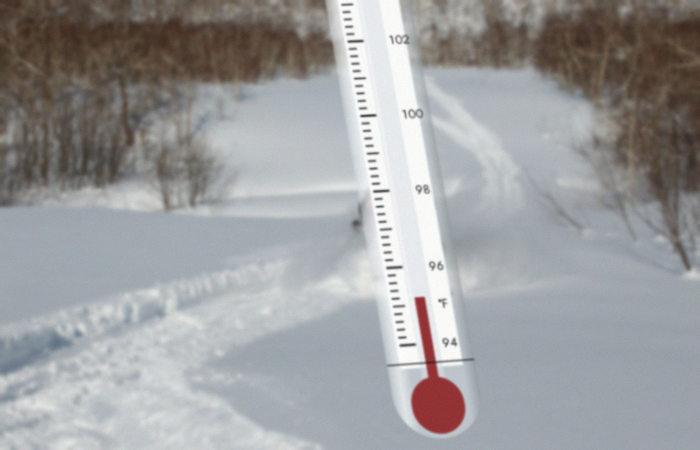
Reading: 95.2 (°F)
